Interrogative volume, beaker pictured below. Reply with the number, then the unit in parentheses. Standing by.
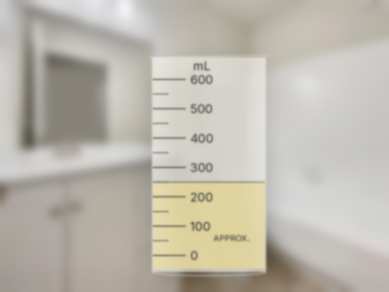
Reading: 250 (mL)
